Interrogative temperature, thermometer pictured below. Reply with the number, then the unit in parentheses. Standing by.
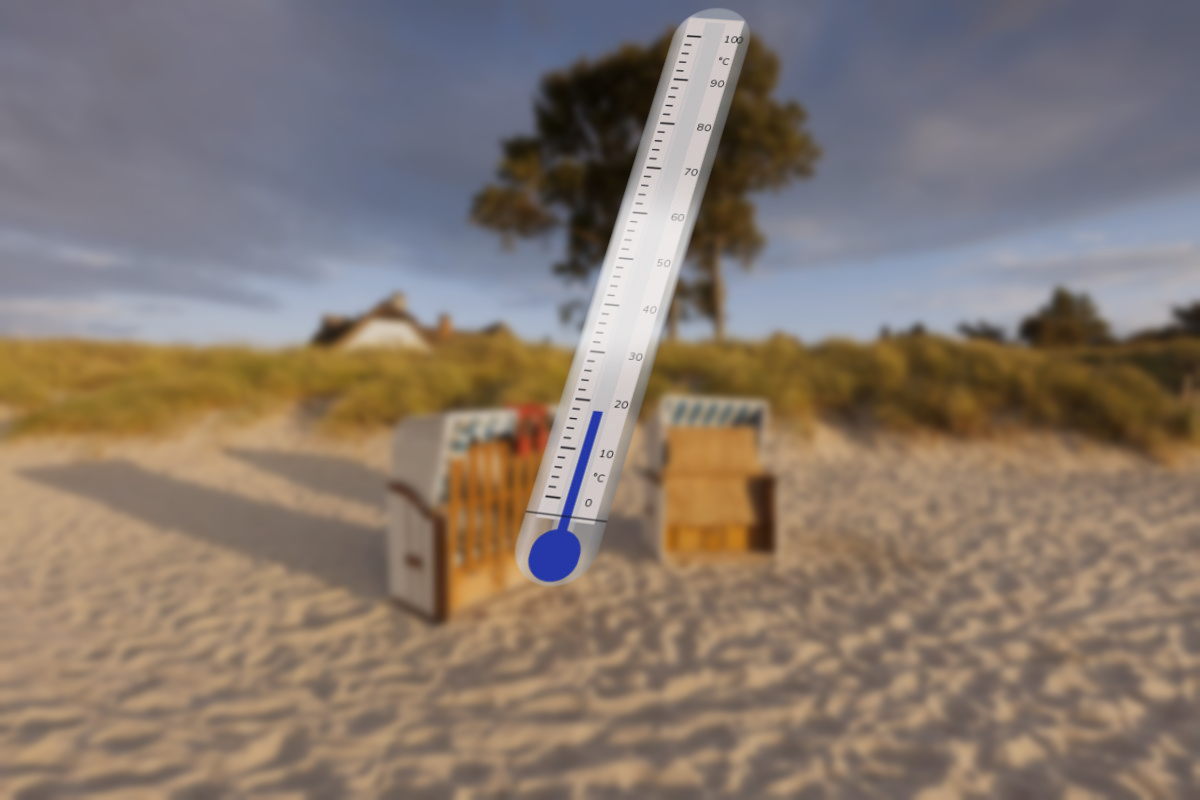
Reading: 18 (°C)
